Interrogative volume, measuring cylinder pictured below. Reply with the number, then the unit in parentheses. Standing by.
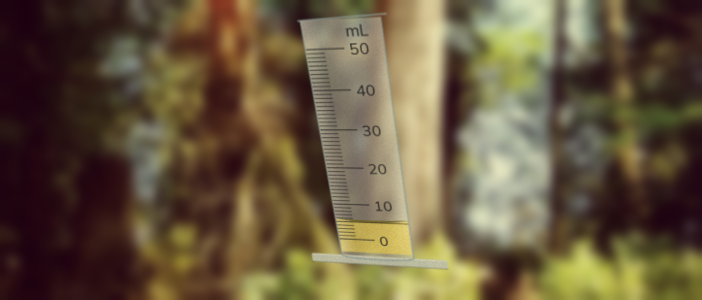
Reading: 5 (mL)
